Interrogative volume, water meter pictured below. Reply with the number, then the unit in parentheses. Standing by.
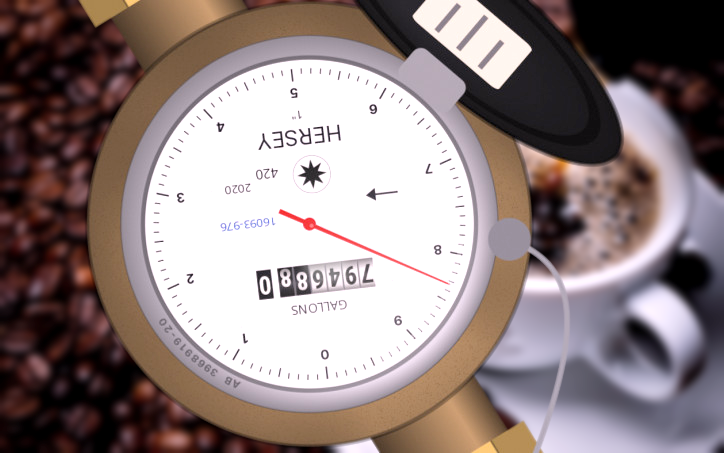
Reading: 7946878.3 (gal)
